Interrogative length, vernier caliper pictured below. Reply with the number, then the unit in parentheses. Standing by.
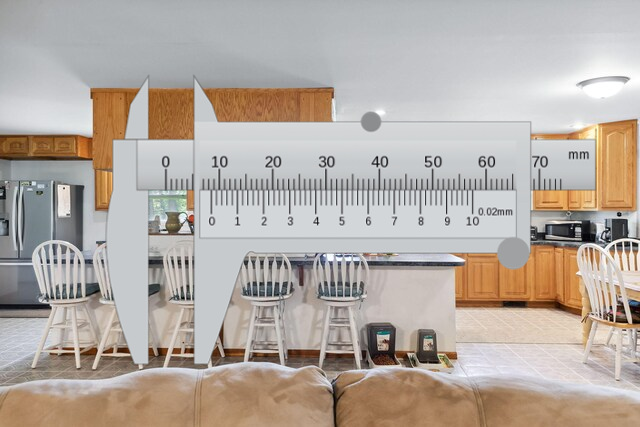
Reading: 8.5 (mm)
